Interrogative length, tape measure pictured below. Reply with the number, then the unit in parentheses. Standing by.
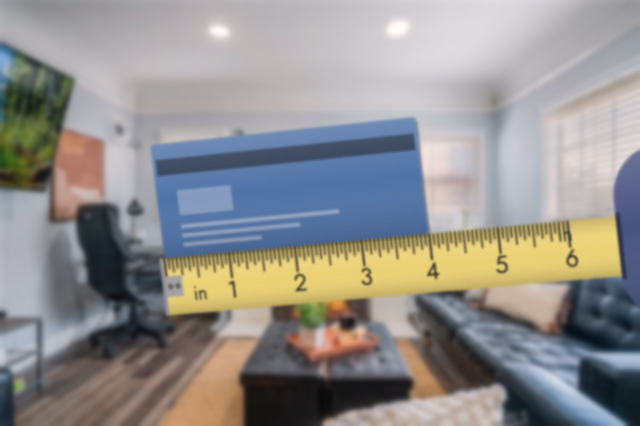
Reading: 4 (in)
